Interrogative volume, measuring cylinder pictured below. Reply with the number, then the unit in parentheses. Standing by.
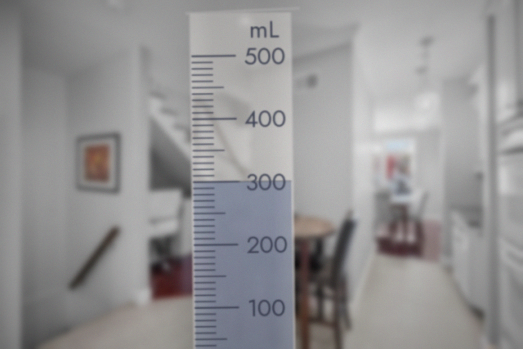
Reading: 300 (mL)
